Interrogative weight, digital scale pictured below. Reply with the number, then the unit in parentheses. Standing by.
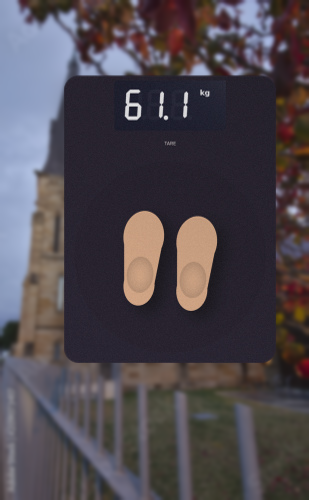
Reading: 61.1 (kg)
